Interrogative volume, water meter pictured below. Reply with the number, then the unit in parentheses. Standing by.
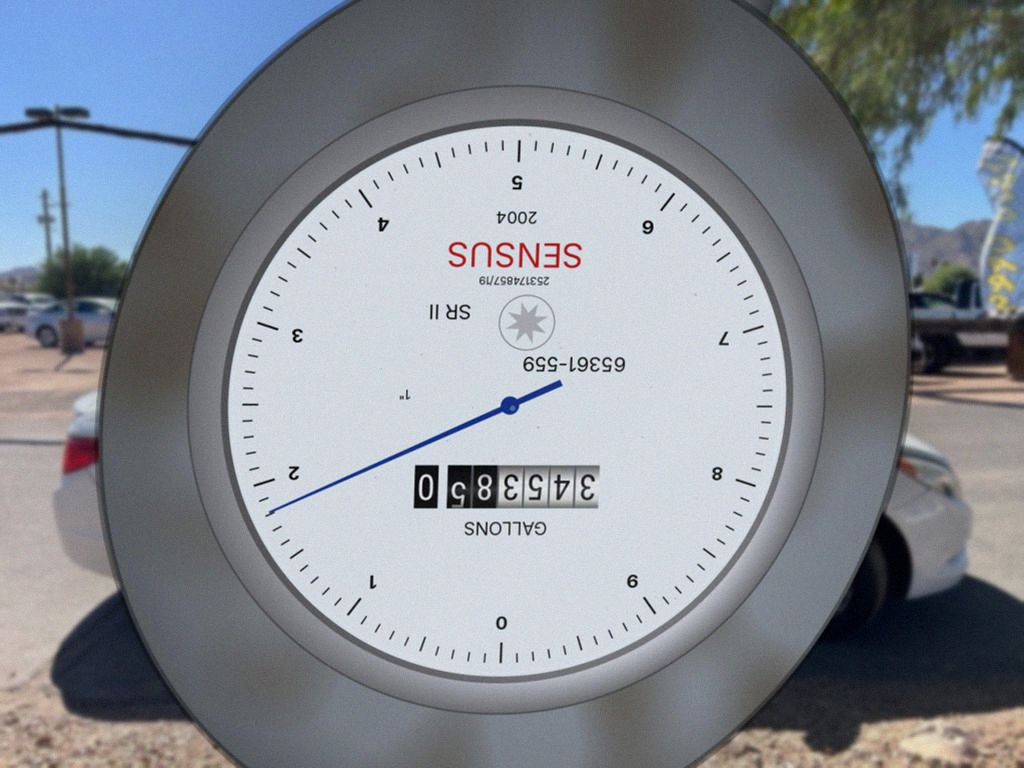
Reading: 3453851.8 (gal)
